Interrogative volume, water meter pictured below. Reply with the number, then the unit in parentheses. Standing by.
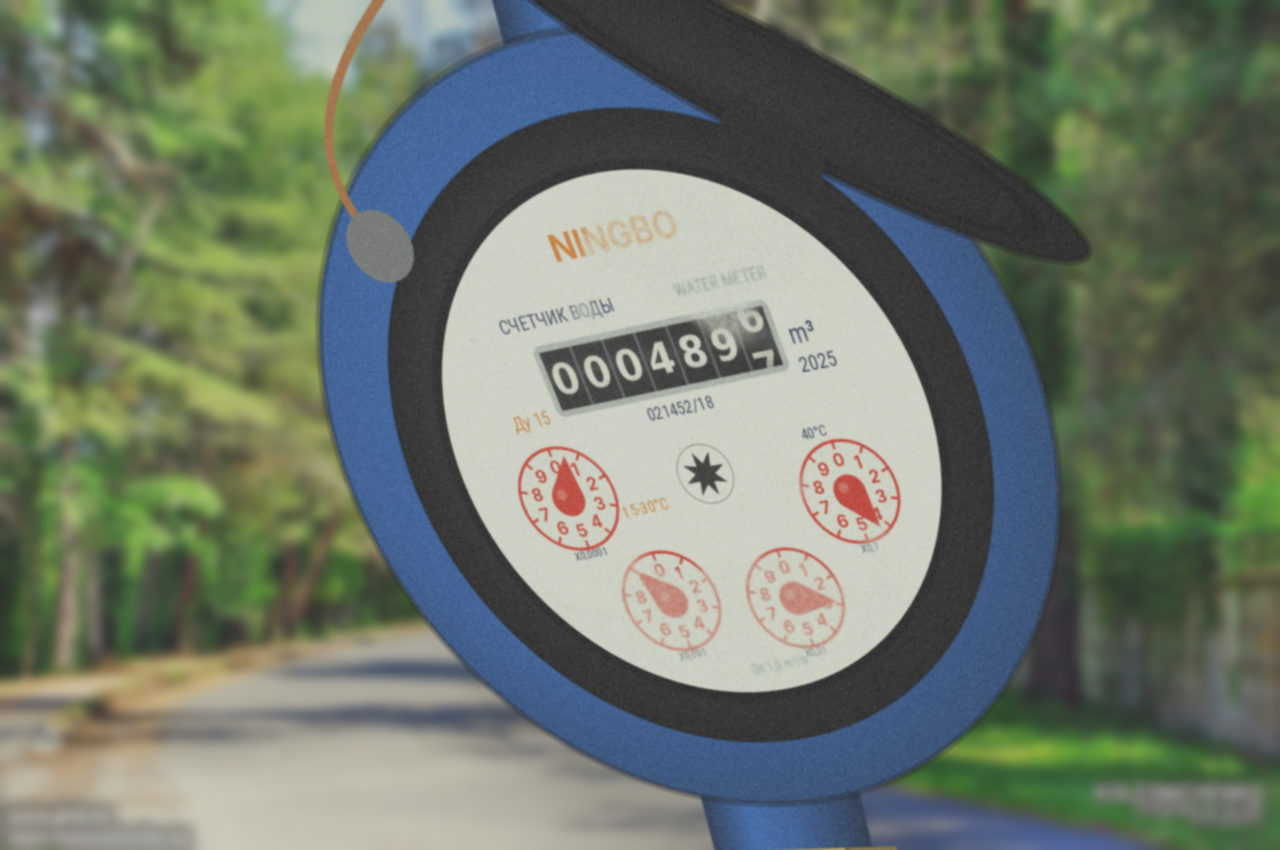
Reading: 4896.4290 (m³)
